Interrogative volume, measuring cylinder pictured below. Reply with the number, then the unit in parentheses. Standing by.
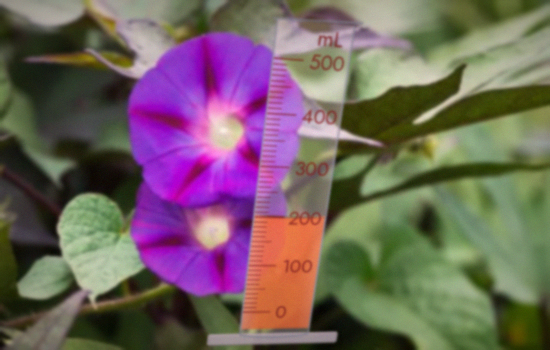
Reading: 200 (mL)
